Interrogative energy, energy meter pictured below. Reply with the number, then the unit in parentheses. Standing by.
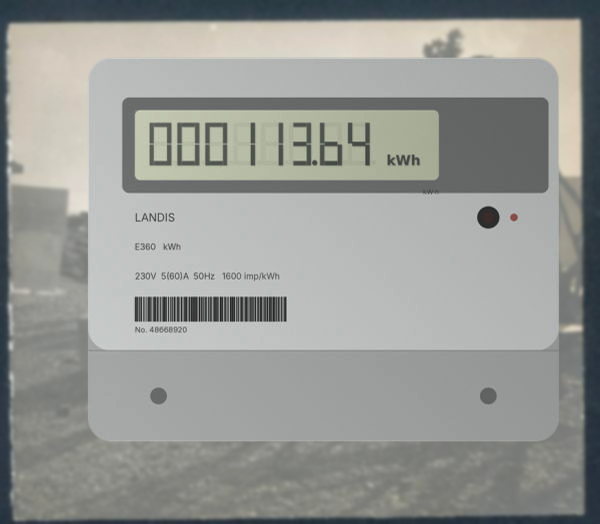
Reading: 113.64 (kWh)
